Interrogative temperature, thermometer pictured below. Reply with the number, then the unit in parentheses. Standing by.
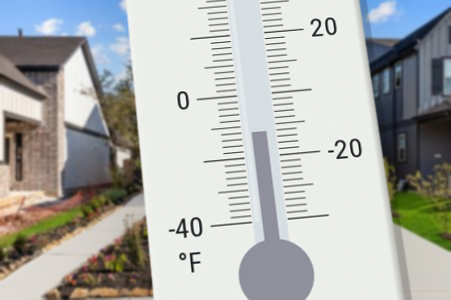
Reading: -12 (°F)
